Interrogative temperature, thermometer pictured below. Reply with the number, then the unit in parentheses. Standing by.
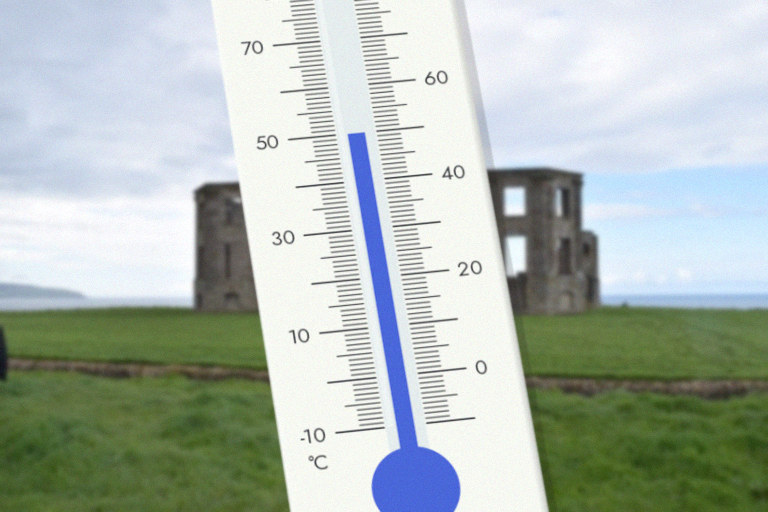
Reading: 50 (°C)
